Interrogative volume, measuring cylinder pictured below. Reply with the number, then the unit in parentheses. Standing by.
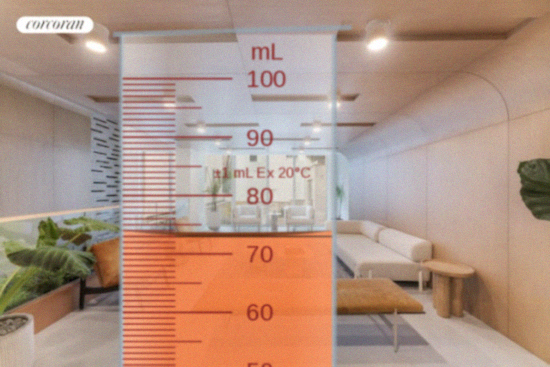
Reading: 73 (mL)
